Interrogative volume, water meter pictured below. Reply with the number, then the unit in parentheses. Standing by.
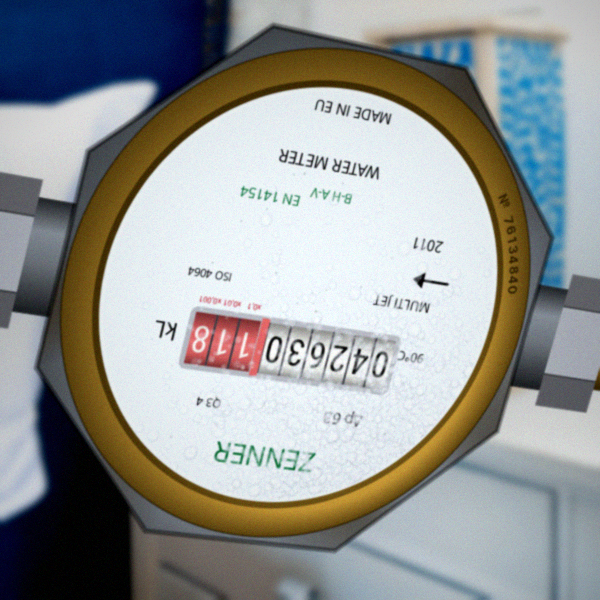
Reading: 42630.118 (kL)
